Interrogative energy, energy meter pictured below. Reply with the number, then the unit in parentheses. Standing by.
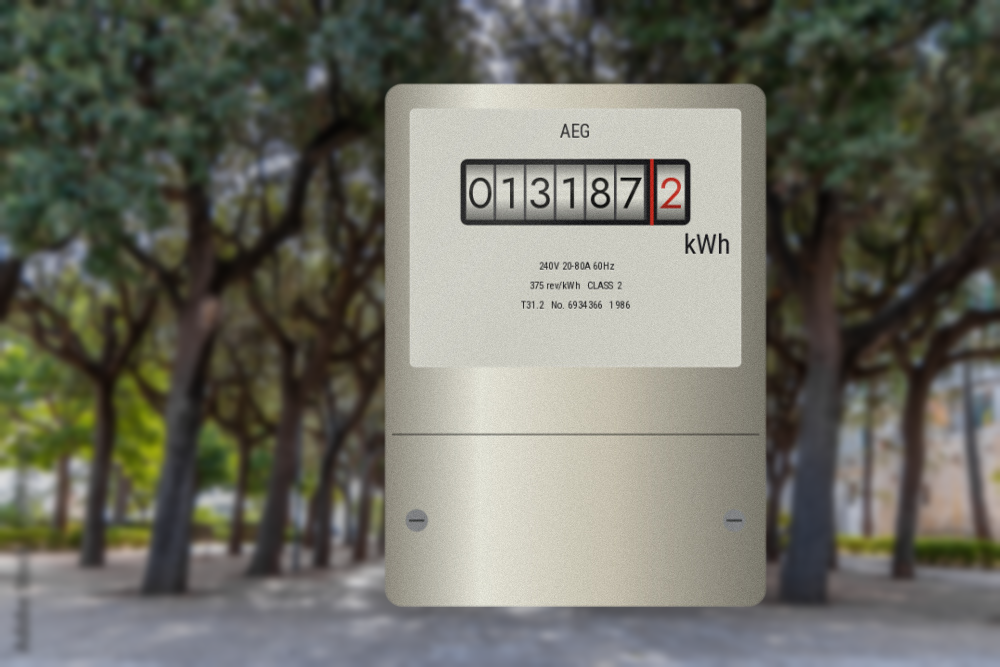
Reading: 13187.2 (kWh)
